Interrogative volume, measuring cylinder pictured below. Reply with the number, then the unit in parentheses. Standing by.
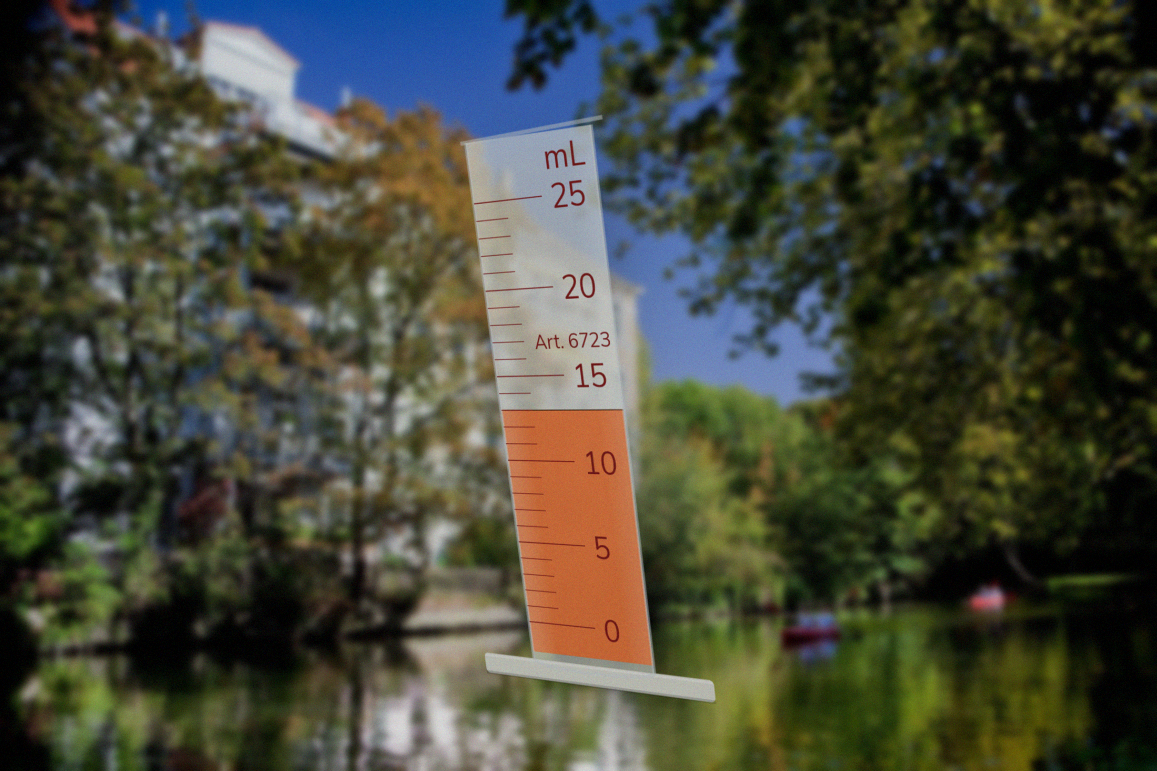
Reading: 13 (mL)
